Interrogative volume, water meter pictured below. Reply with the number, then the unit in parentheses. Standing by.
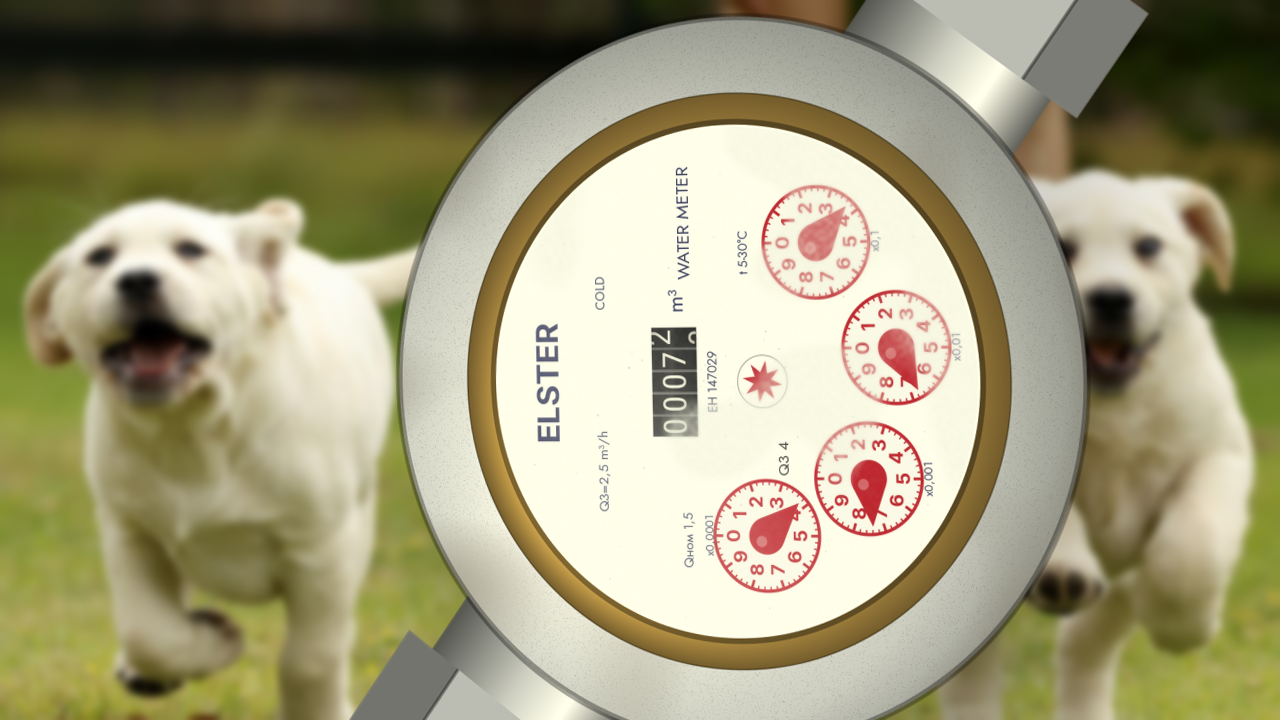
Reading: 72.3673 (m³)
